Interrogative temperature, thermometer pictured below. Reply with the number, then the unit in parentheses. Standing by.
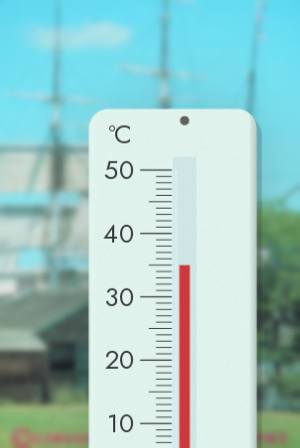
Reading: 35 (°C)
